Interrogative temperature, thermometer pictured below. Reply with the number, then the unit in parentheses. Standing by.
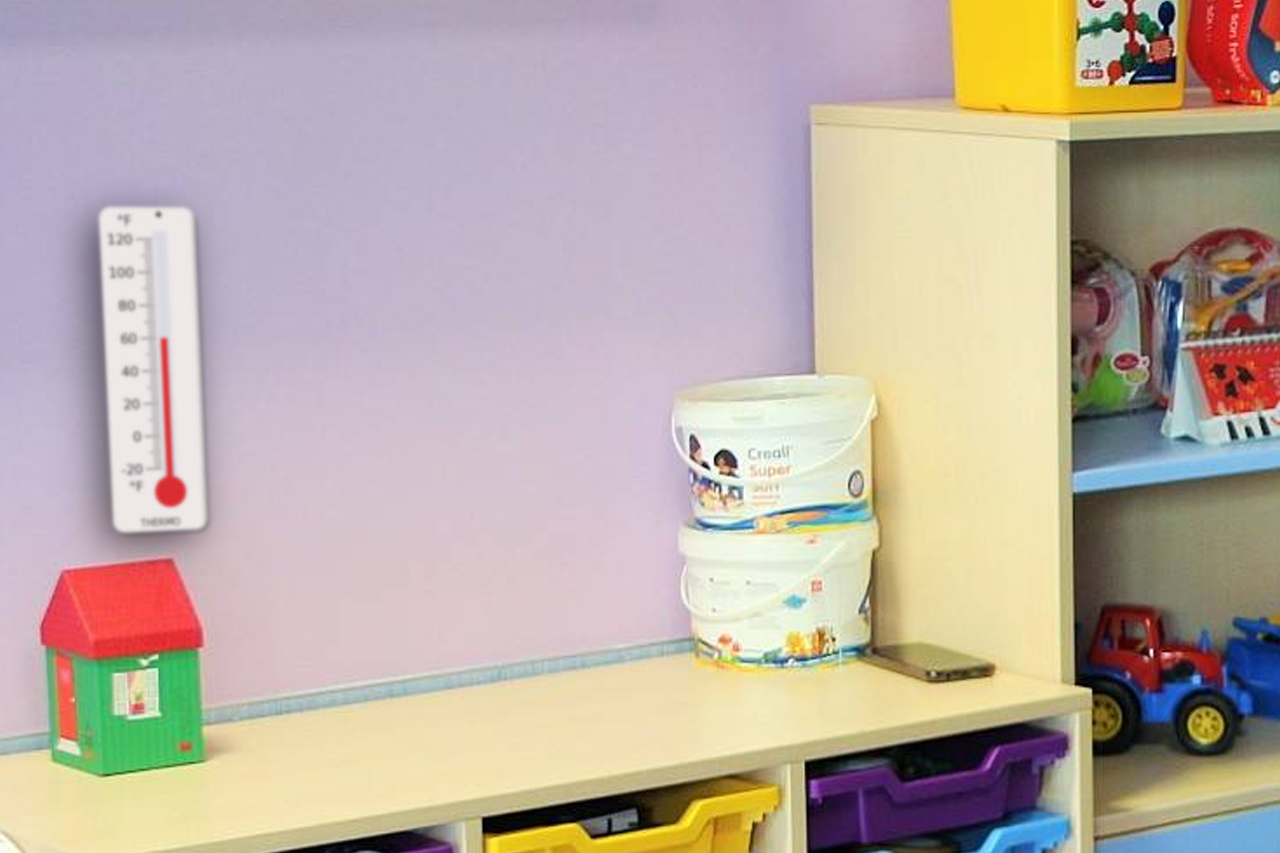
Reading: 60 (°F)
